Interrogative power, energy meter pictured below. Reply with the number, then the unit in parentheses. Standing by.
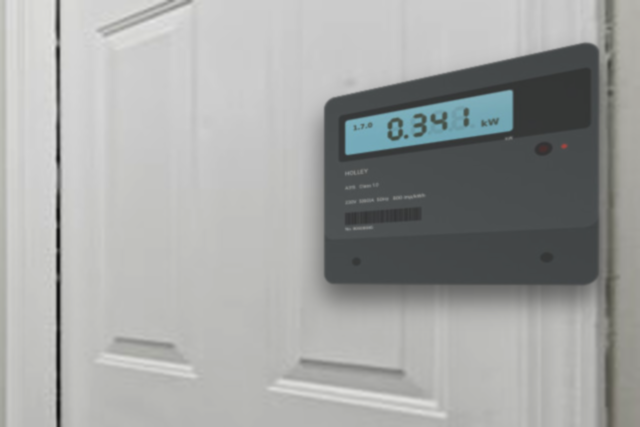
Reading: 0.341 (kW)
